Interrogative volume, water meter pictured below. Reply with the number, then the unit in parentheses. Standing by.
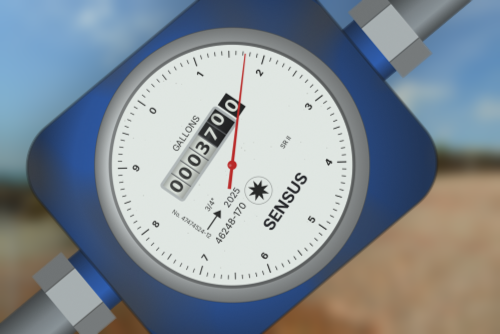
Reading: 3701.7 (gal)
